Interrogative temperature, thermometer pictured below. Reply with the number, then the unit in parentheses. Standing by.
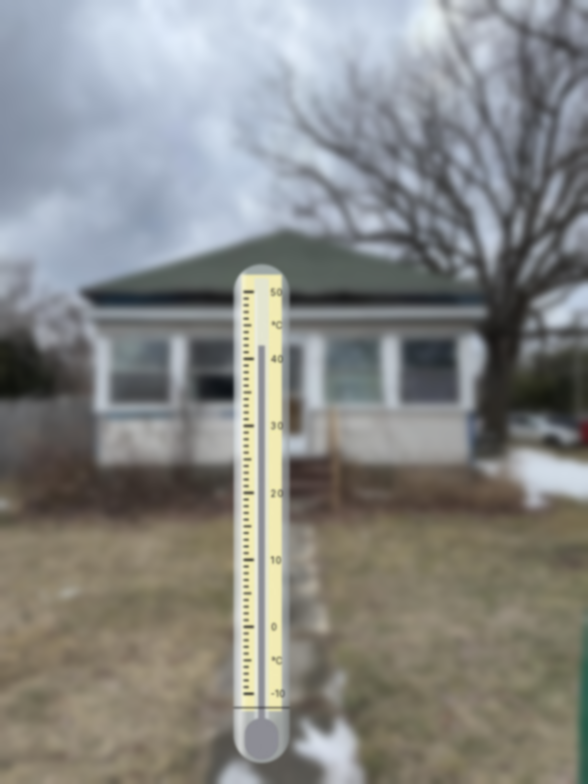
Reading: 42 (°C)
